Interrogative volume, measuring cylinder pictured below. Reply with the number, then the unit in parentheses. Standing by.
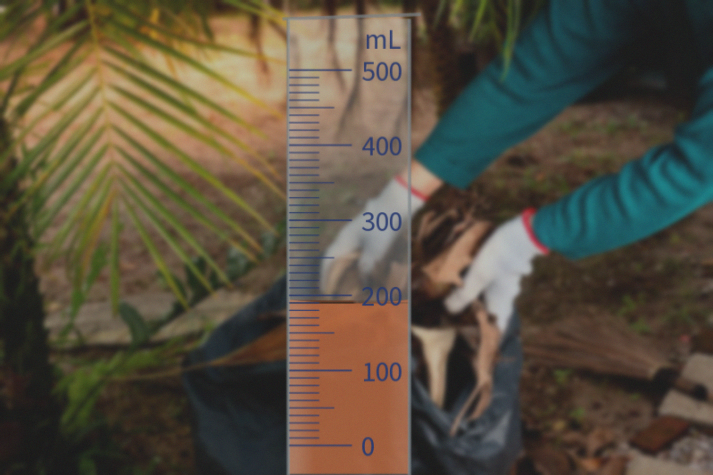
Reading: 190 (mL)
